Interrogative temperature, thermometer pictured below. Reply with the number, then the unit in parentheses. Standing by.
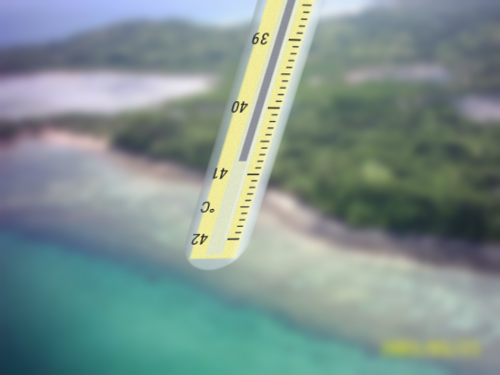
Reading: 40.8 (°C)
